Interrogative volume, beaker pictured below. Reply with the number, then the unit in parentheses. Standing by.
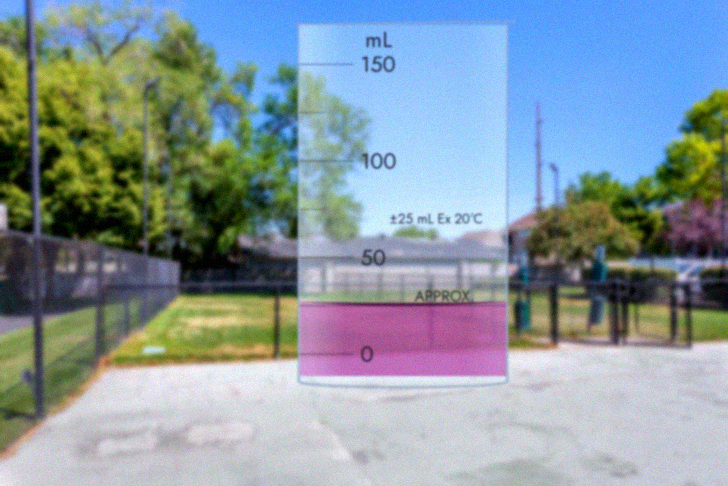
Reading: 25 (mL)
